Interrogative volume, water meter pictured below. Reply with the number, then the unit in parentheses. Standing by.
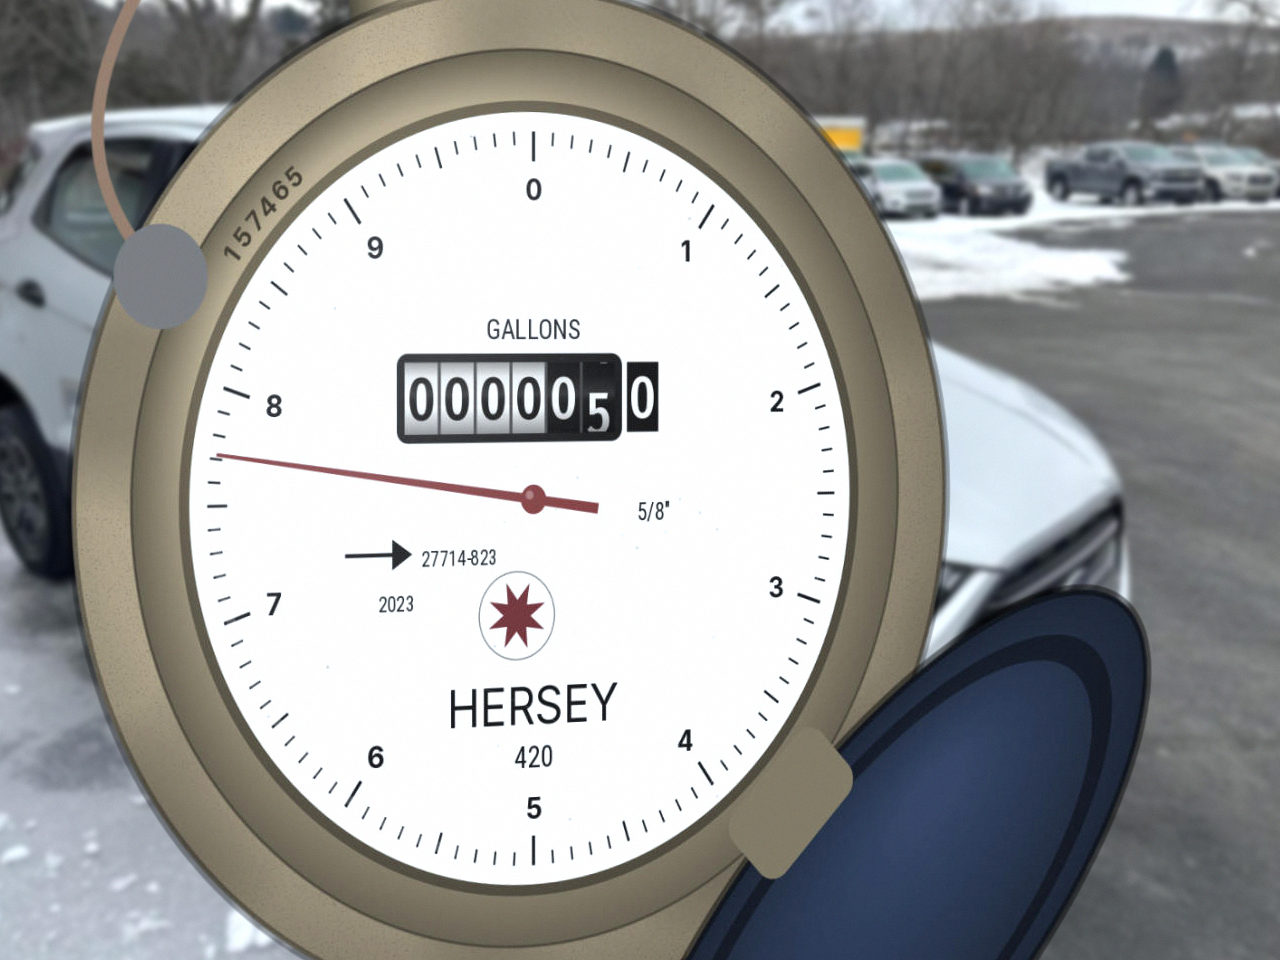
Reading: 47.7 (gal)
